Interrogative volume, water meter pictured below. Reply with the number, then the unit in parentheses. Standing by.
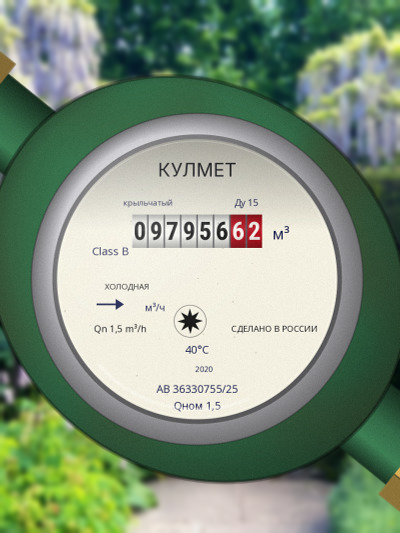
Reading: 97956.62 (m³)
